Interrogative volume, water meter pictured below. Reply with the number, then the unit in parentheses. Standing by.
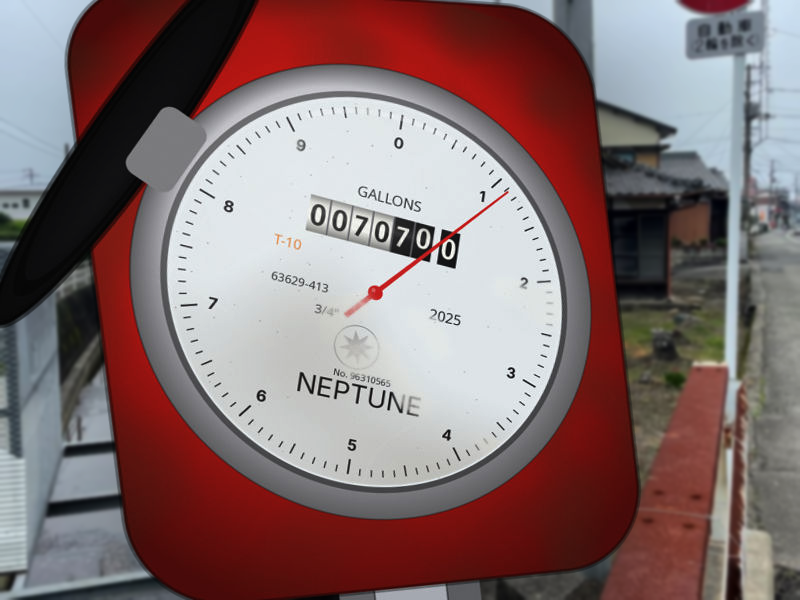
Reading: 70701.1 (gal)
